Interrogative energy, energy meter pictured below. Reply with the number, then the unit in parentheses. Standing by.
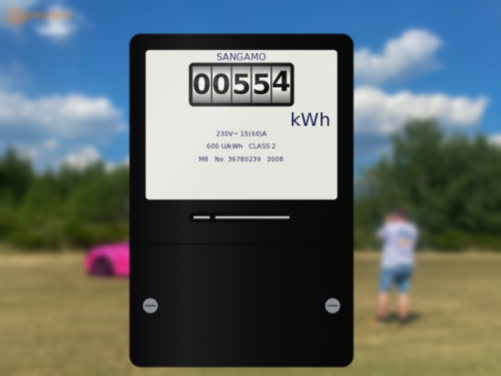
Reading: 554 (kWh)
